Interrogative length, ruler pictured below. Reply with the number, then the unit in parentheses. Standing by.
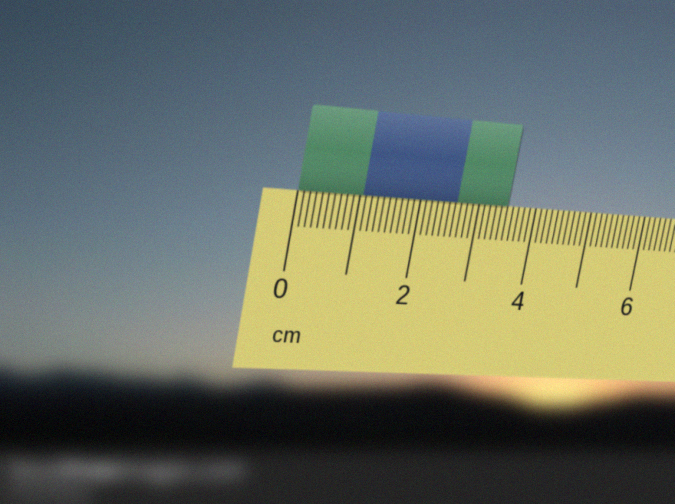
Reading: 3.5 (cm)
